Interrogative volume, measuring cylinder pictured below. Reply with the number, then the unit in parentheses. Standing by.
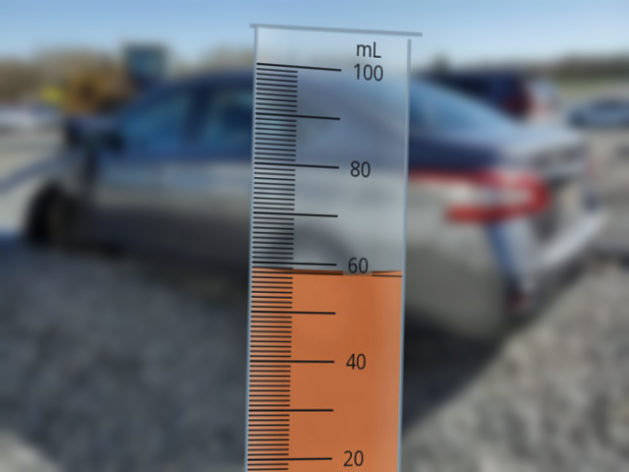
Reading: 58 (mL)
